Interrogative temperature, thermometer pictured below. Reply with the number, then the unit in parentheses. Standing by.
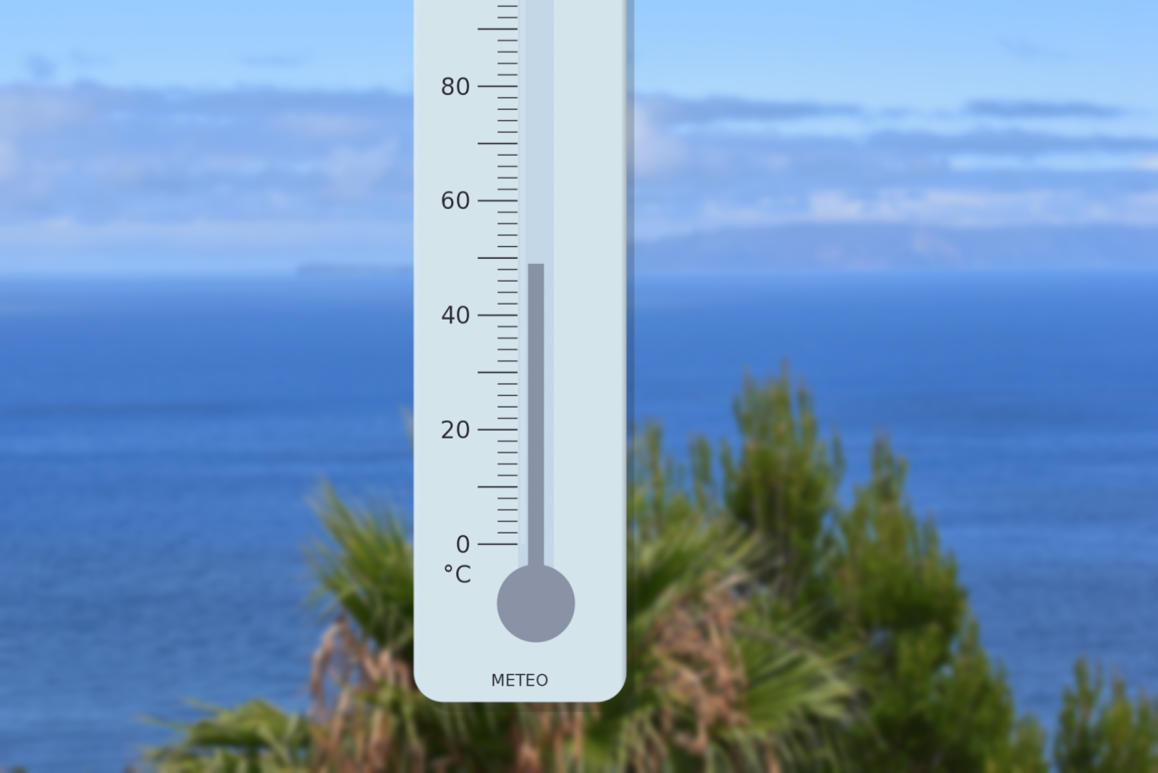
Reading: 49 (°C)
